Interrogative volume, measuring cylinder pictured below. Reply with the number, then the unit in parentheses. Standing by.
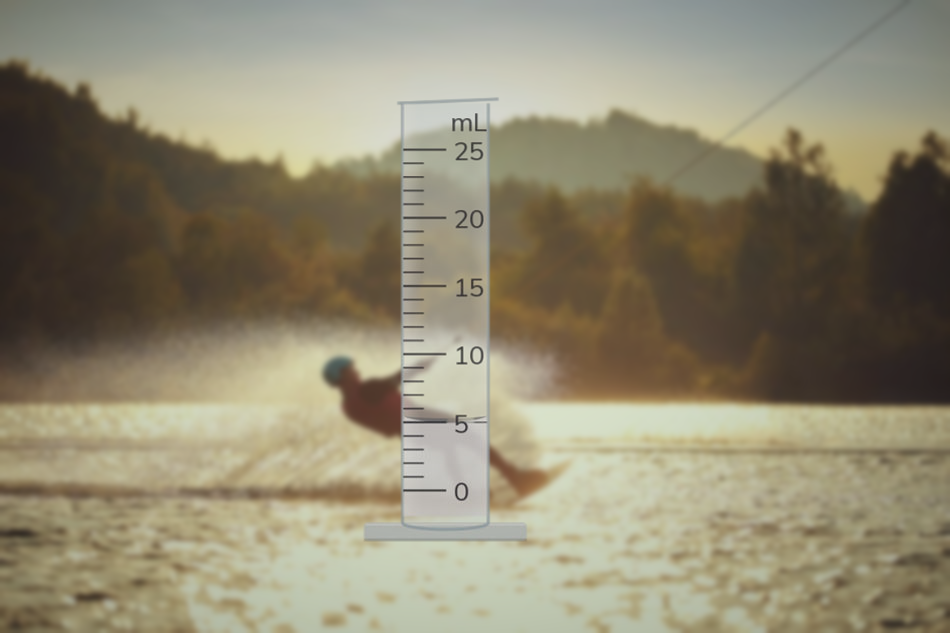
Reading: 5 (mL)
